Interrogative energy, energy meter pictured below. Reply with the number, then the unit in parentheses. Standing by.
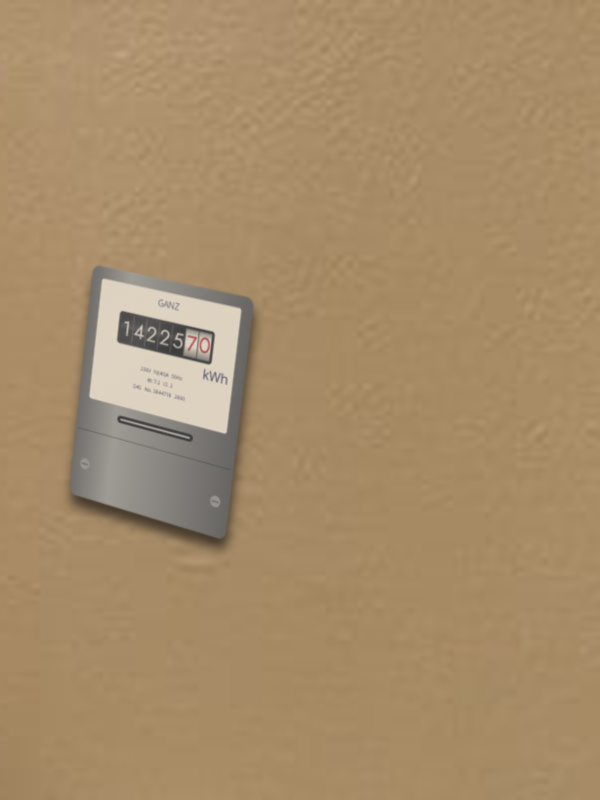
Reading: 14225.70 (kWh)
